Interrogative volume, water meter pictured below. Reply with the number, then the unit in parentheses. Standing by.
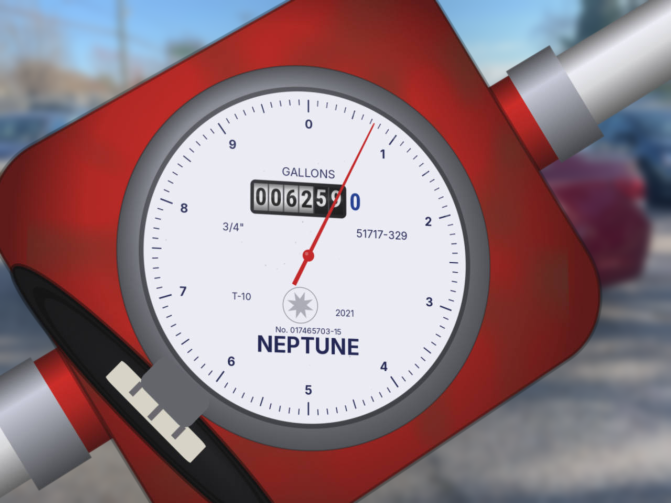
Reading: 62590.7 (gal)
